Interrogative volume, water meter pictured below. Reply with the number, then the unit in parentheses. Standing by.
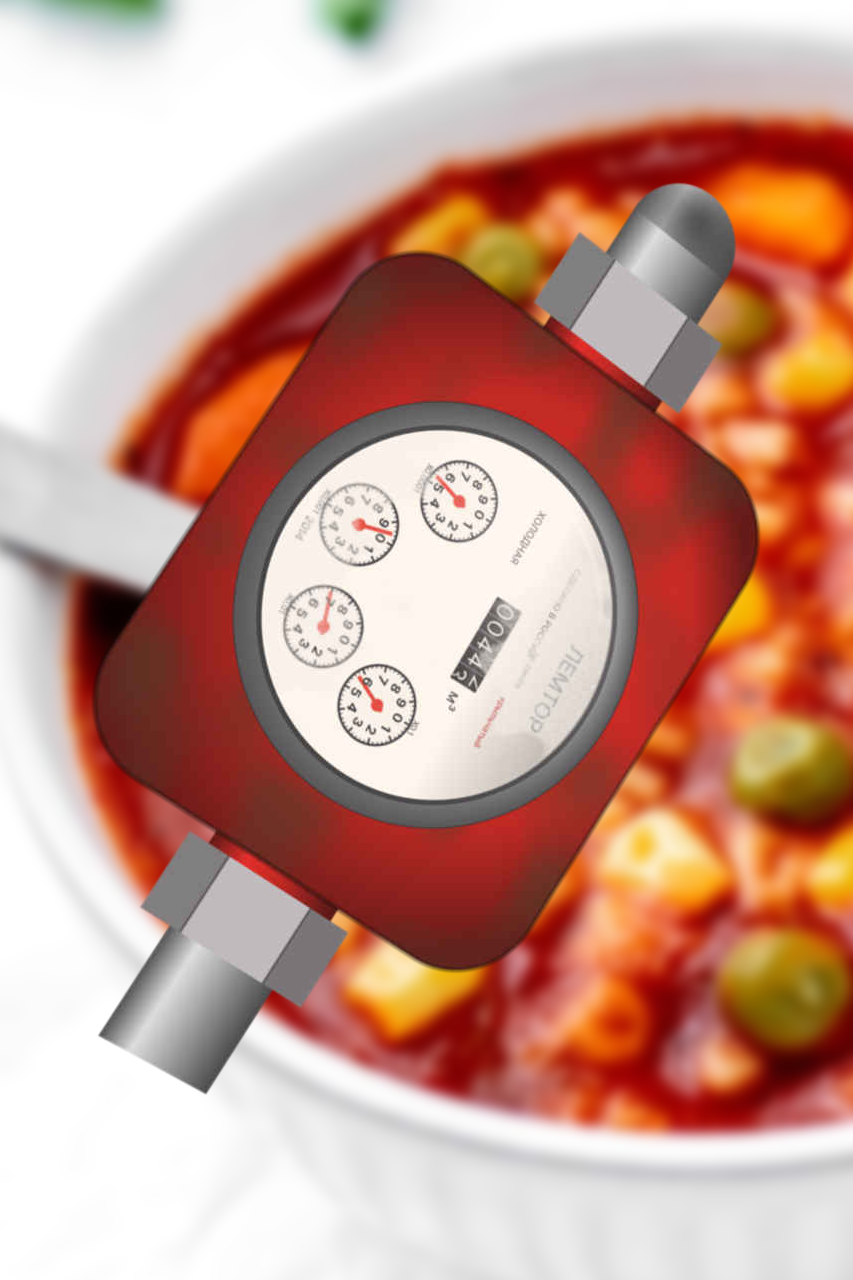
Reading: 442.5695 (m³)
